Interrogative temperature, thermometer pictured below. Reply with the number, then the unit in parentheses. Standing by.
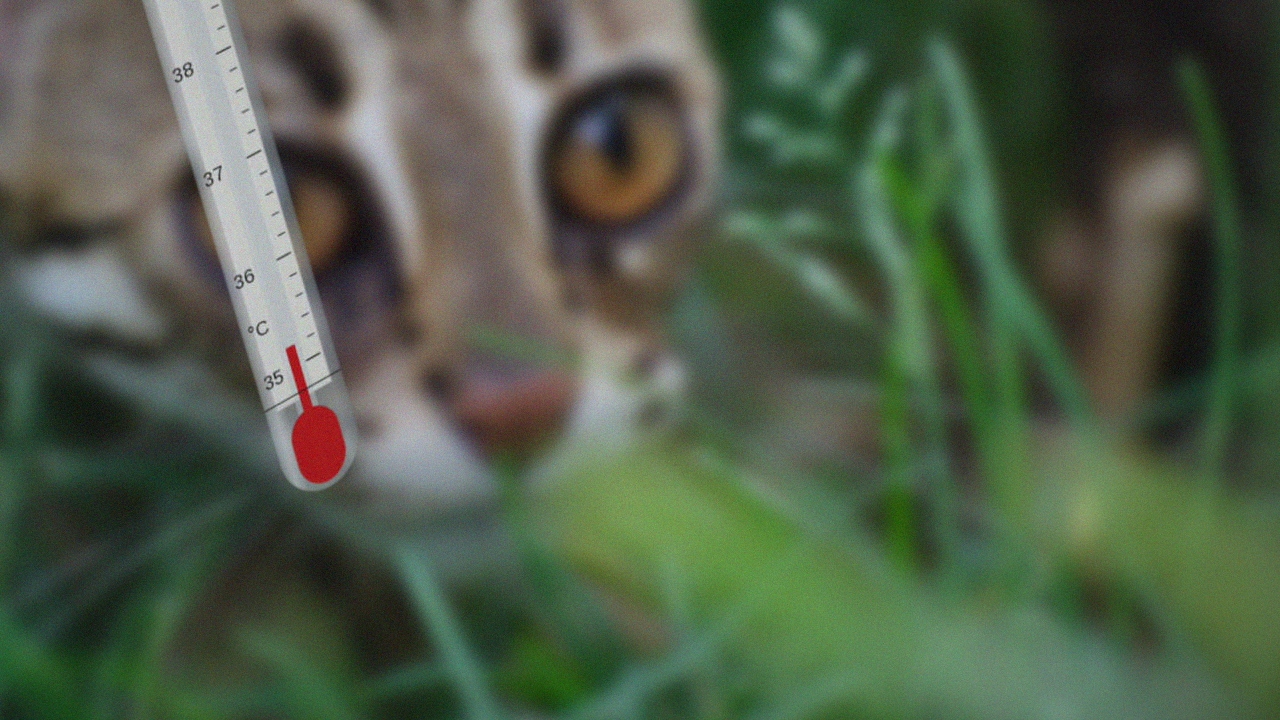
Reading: 35.2 (°C)
